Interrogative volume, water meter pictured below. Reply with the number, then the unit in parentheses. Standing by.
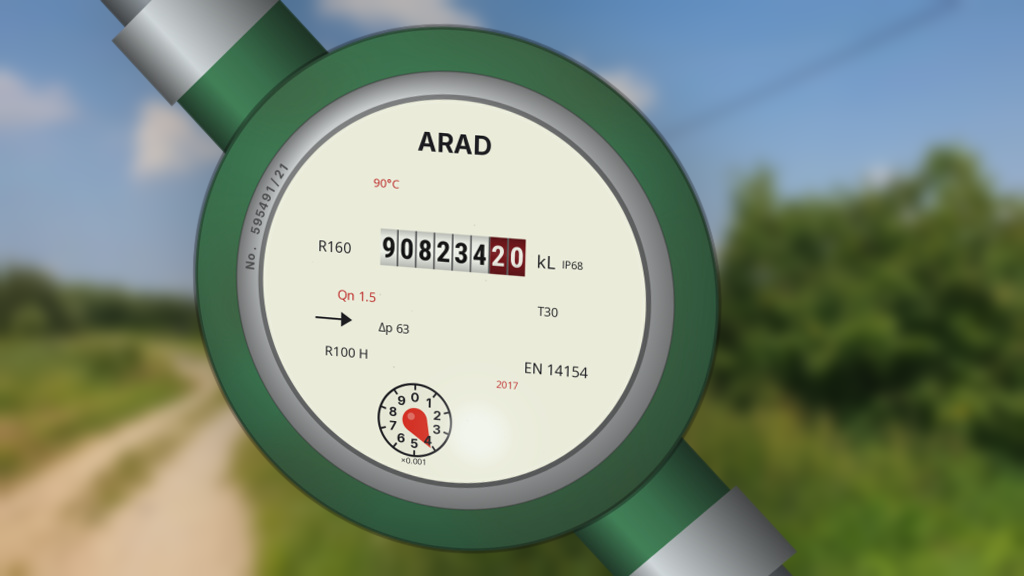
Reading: 908234.204 (kL)
